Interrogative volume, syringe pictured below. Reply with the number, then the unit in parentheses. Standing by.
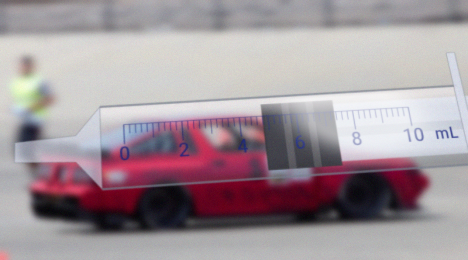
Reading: 4.8 (mL)
